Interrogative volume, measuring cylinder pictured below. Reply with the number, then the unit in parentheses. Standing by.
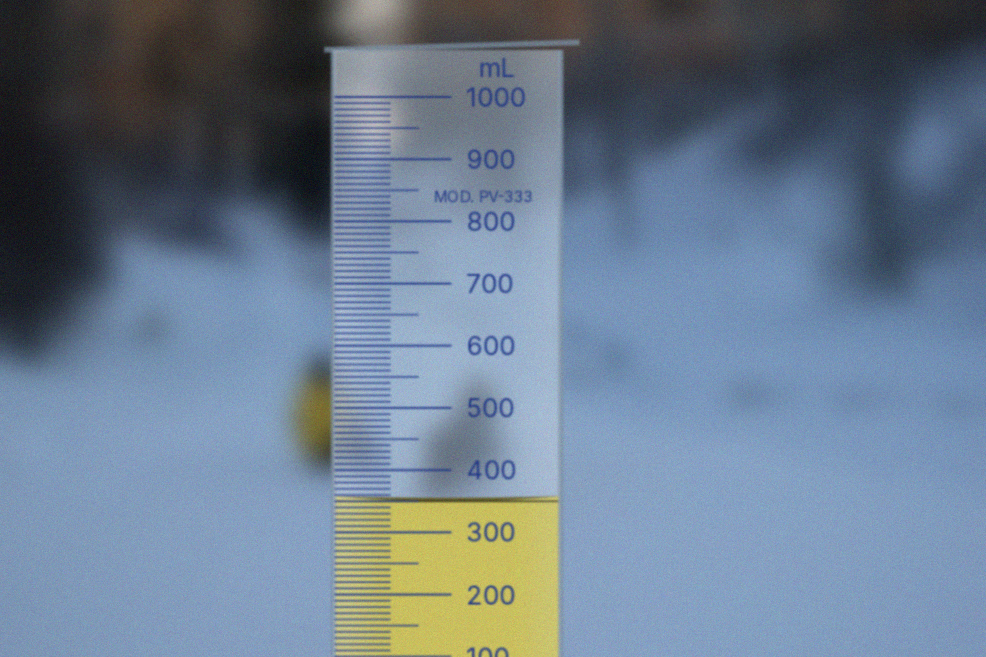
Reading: 350 (mL)
